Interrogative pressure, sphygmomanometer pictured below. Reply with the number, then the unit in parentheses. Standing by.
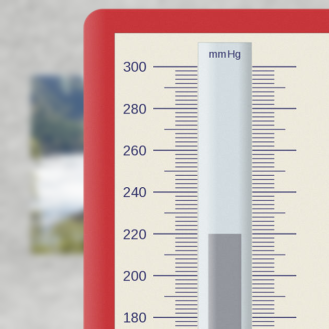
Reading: 220 (mmHg)
